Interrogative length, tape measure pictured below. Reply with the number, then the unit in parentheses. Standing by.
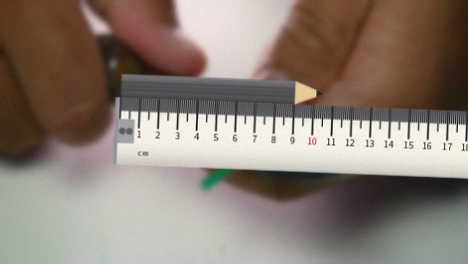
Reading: 10.5 (cm)
